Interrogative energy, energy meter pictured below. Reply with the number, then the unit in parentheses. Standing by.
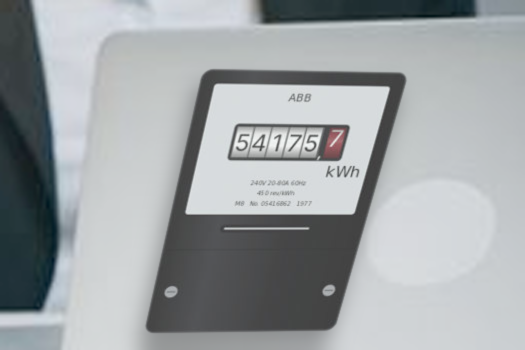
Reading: 54175.7 (kWh)
